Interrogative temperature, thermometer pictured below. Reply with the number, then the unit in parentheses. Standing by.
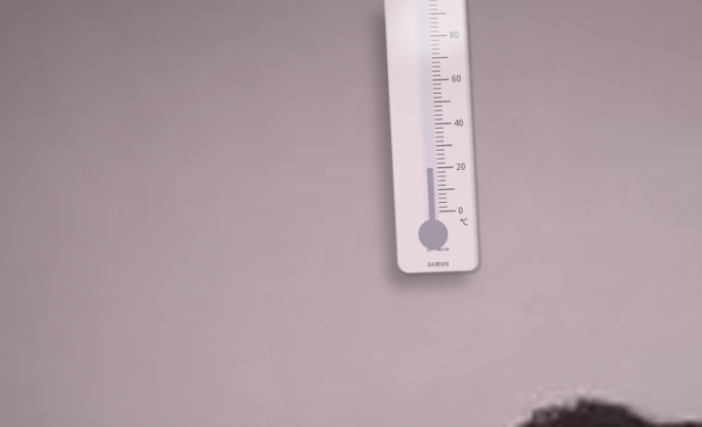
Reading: 20 (°C)
